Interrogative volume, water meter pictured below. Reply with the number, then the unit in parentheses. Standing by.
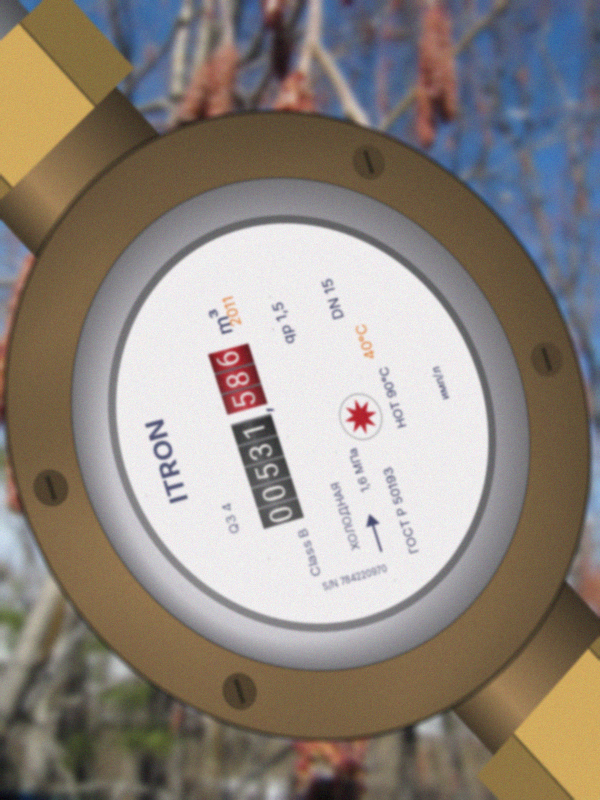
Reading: 531.586 (m³)
